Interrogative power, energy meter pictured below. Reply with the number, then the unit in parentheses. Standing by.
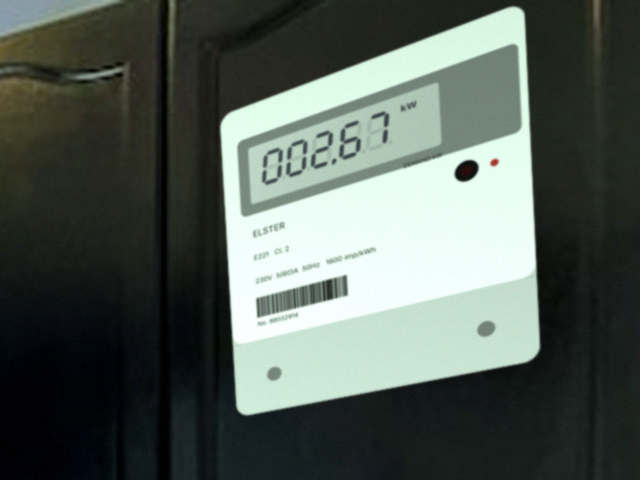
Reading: 2.67 (kW)
